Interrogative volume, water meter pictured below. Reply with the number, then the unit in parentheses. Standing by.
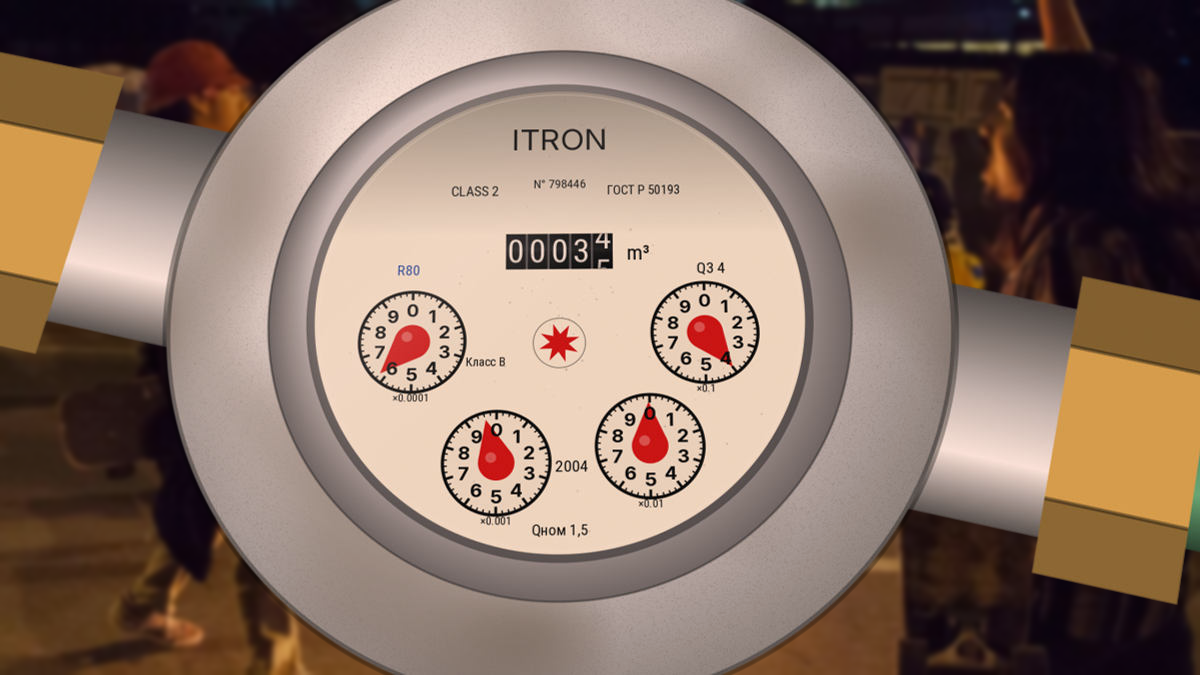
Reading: 34.3996 (m³)
